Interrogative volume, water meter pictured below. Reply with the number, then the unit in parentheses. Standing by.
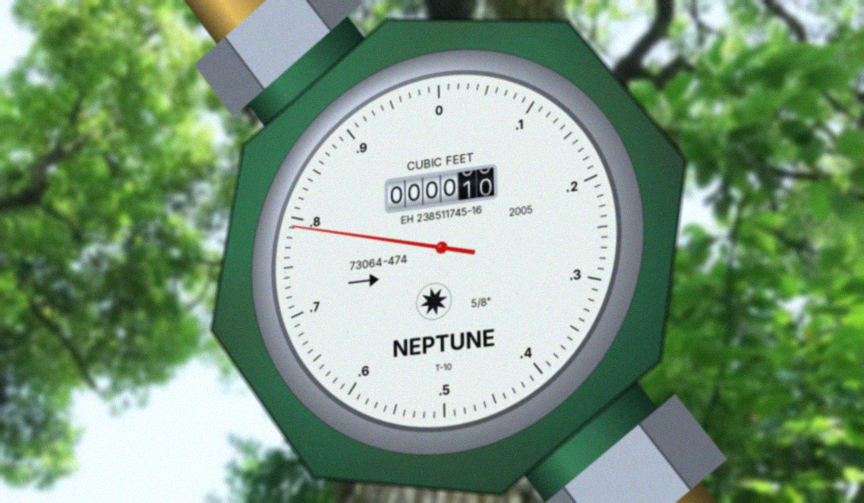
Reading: 9.79 (ft³)
